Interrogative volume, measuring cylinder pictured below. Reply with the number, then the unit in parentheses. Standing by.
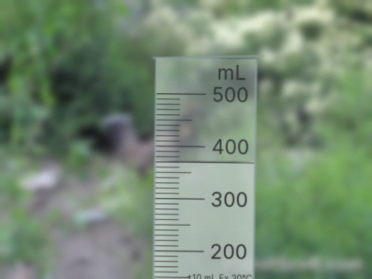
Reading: 370 (mL)
